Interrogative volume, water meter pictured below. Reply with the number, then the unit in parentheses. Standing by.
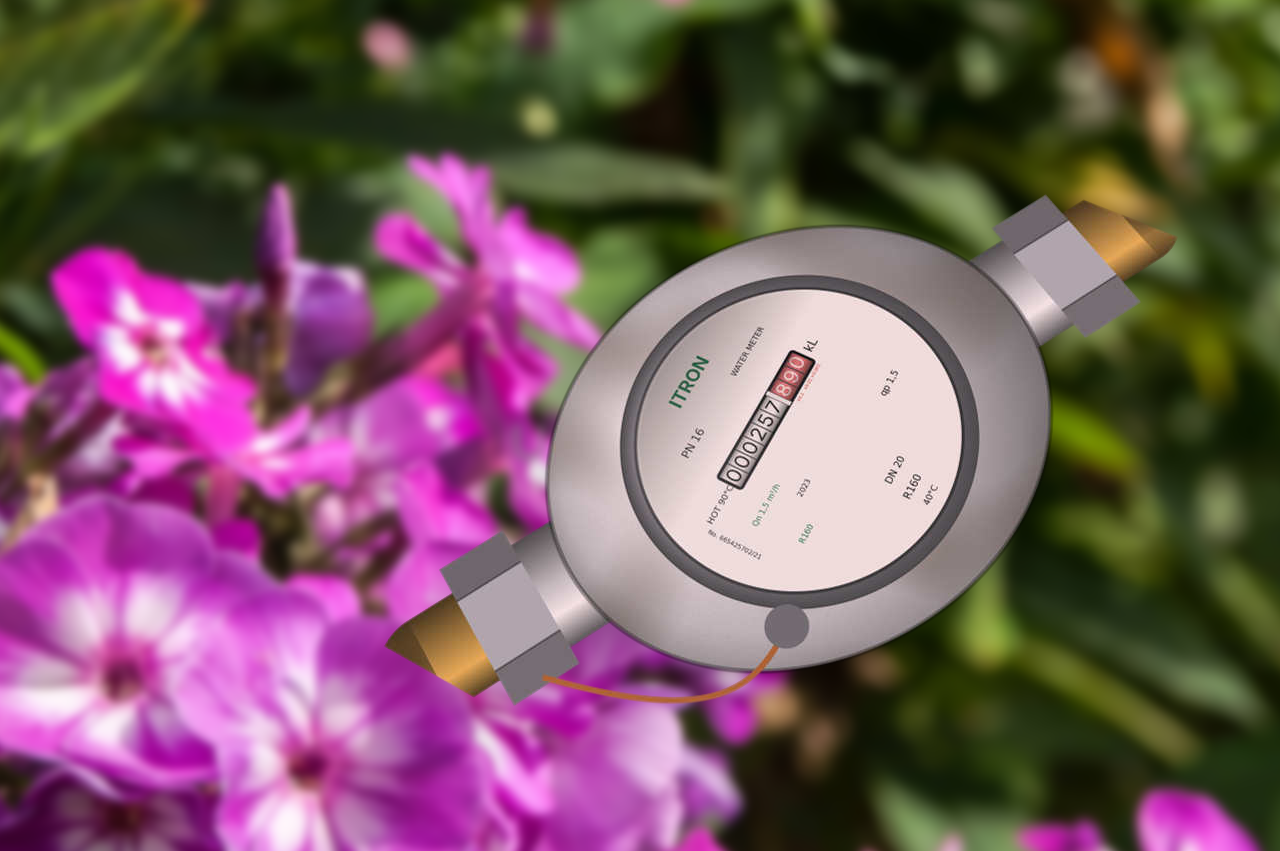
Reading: 257.890 (kL)
